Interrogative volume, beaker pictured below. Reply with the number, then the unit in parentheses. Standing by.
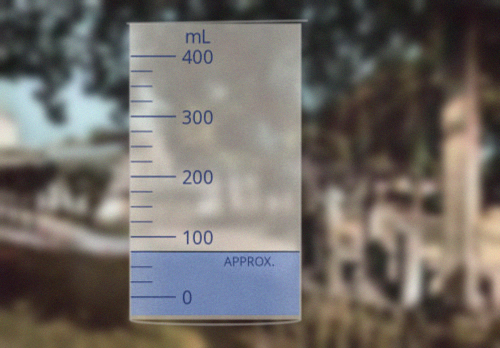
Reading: 75 (mL)
